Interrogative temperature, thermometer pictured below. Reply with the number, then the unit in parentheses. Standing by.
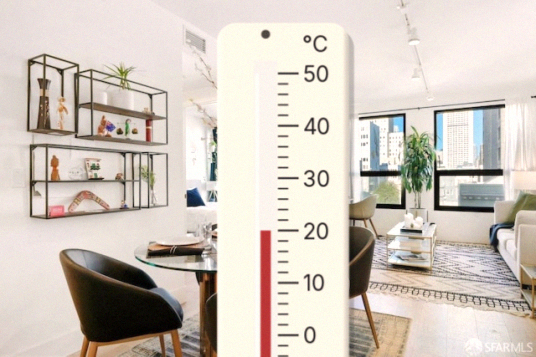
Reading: 20 (°C)
